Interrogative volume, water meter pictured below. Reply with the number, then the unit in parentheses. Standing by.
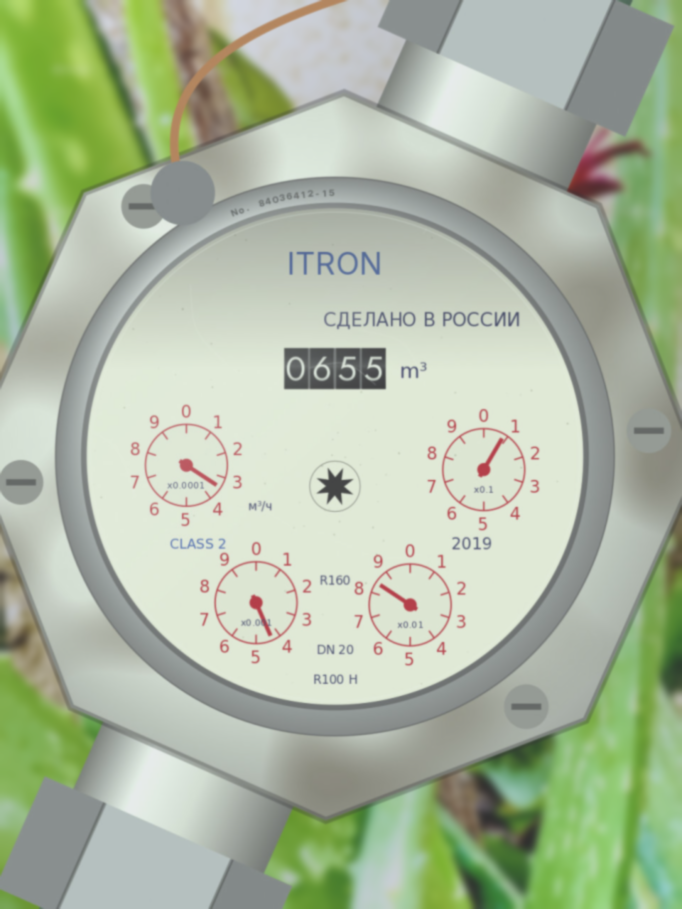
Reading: 655.0843 (m³)
